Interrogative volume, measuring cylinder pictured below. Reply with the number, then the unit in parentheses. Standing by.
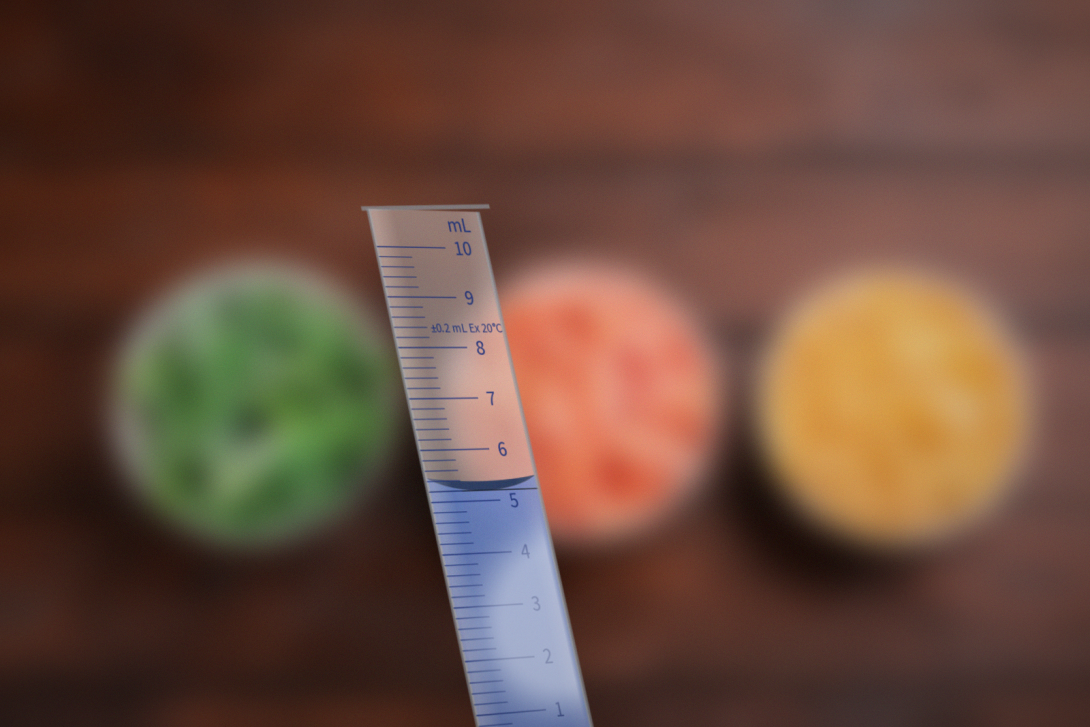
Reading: 5.2 (mL)
